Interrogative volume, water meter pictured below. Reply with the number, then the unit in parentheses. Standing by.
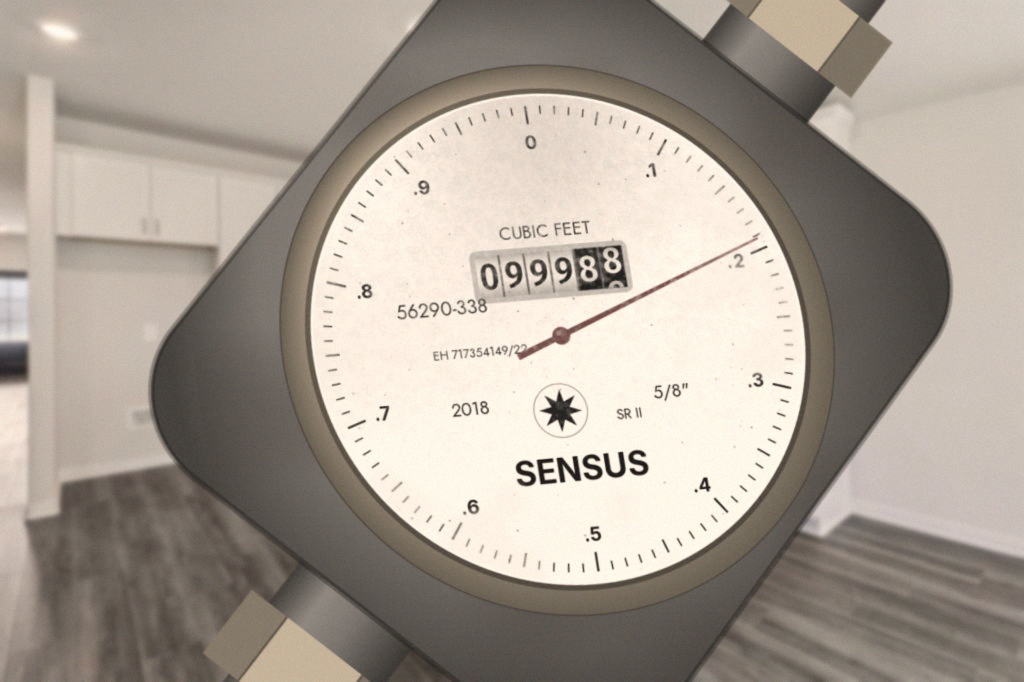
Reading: 99988.19 (ft³)
